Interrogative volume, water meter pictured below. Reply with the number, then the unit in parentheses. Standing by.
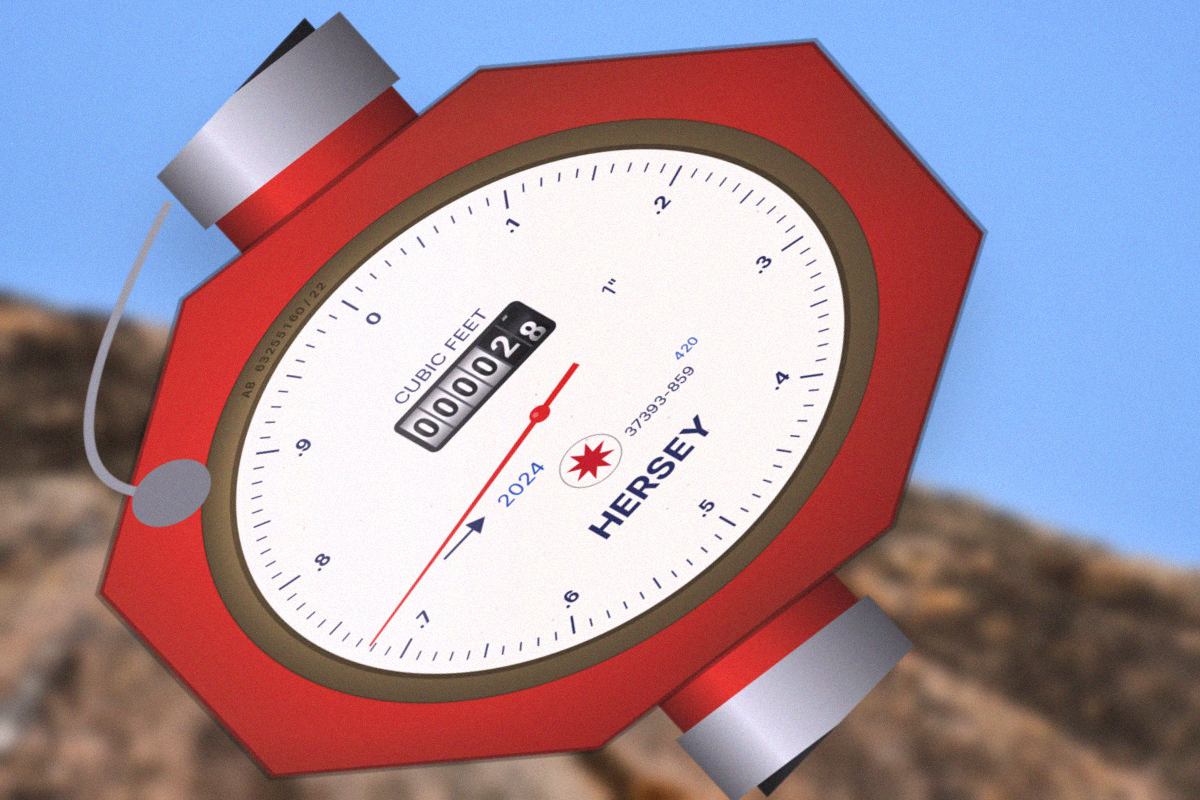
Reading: 27.72 (ft³)
